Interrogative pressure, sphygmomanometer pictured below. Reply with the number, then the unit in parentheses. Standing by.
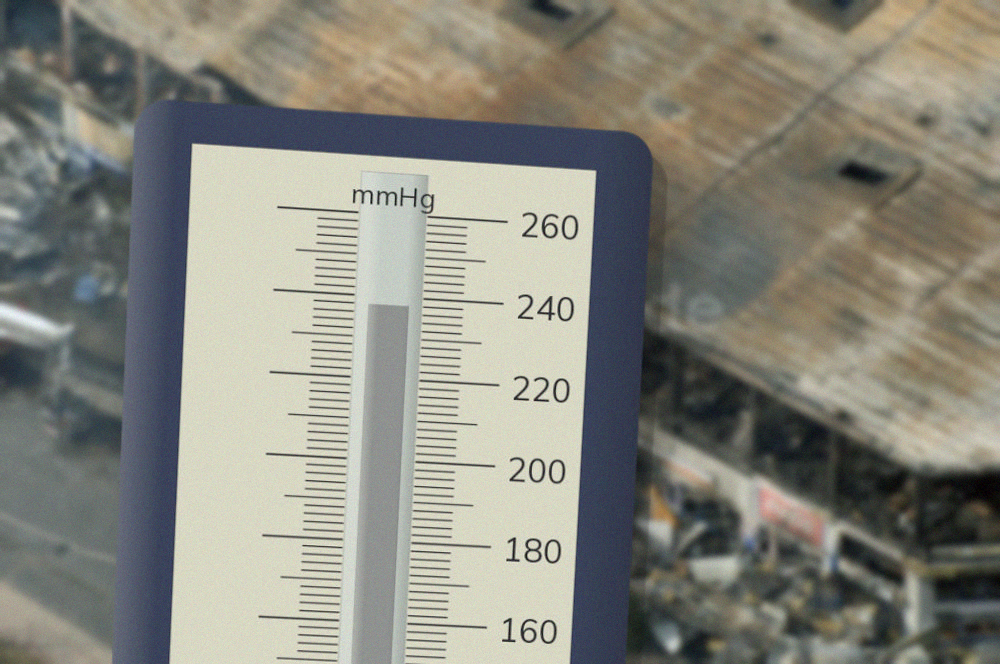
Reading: 238 (mmHg)
